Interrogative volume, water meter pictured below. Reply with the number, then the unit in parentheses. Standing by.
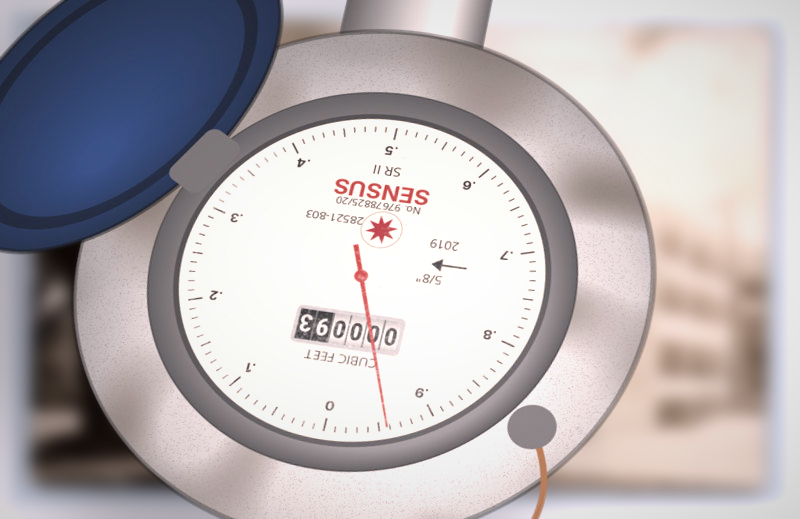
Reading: 92.94 (ft³)
